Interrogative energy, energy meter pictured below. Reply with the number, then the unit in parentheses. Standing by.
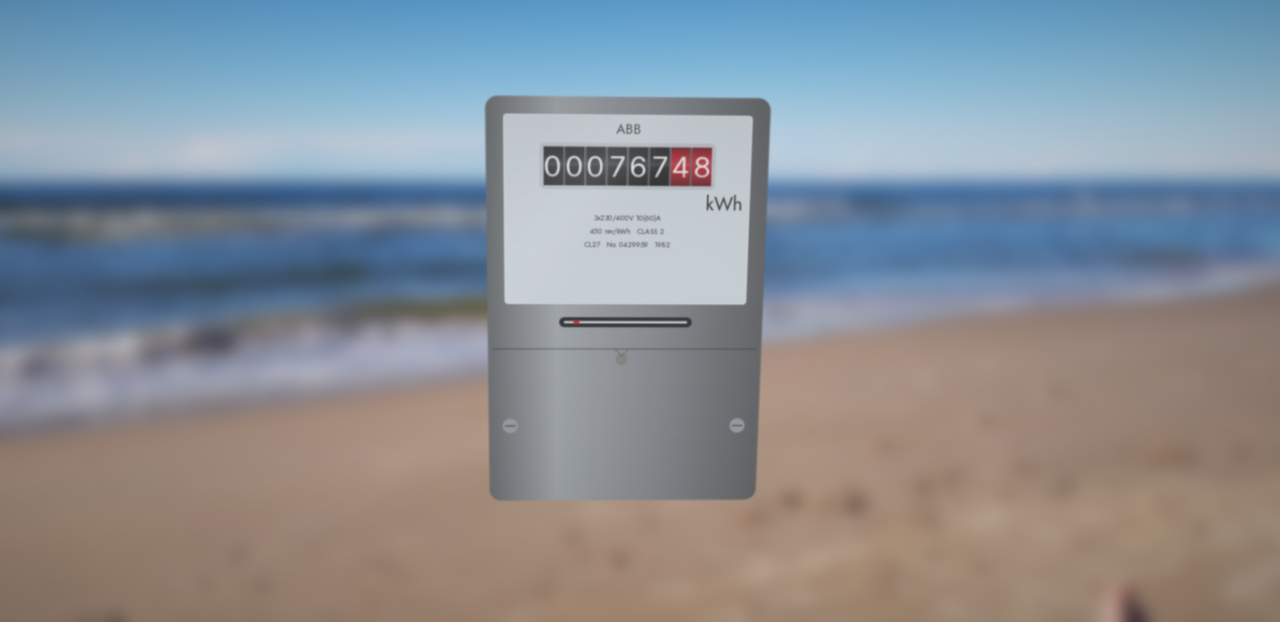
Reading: 767.48 (kWh)
